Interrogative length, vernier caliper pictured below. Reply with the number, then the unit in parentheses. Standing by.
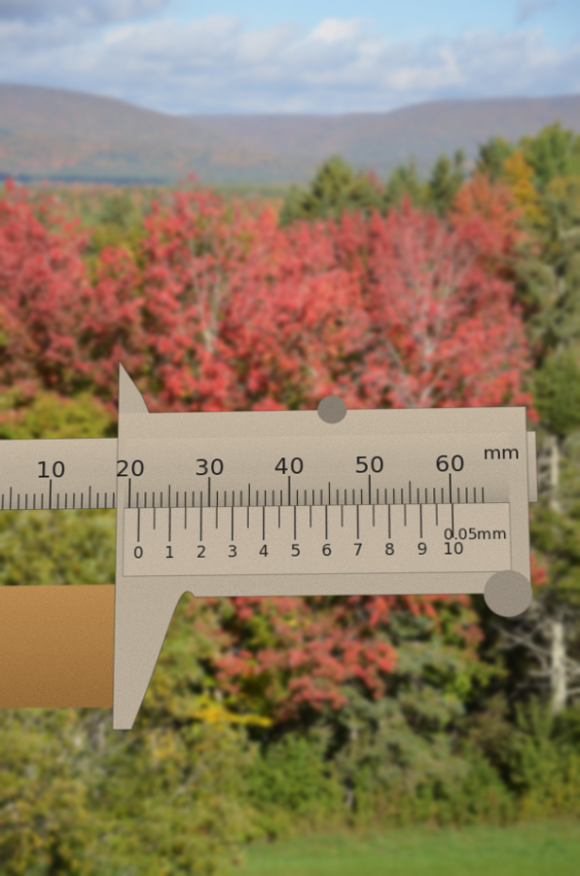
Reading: 21.2 (mm)
